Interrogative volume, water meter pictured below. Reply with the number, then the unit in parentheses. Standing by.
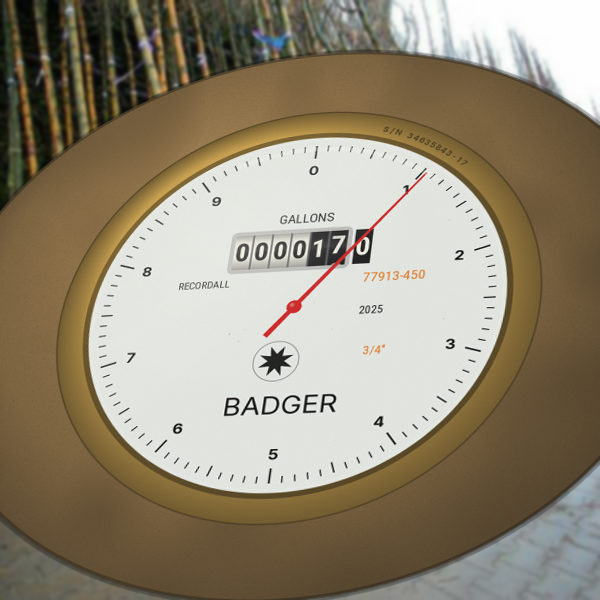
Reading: 171.0 (gal)
